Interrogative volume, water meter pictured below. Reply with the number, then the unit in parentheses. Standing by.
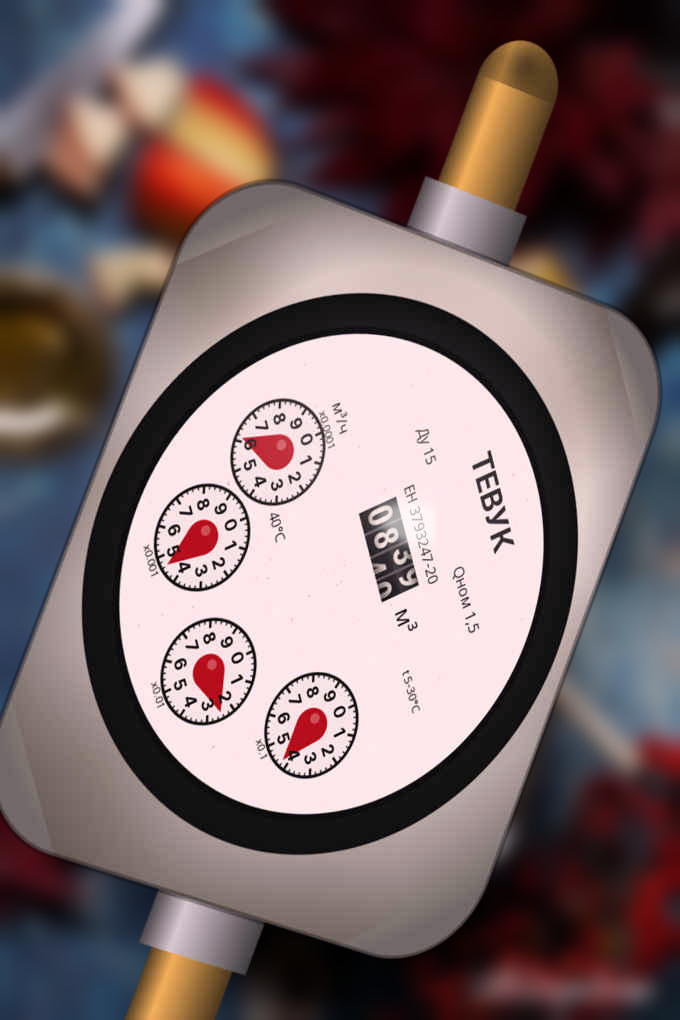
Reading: 839.4246 (m³)
